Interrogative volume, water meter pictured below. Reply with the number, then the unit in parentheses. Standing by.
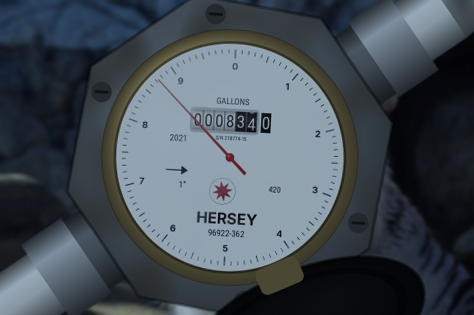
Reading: 8338.7 (gal)
